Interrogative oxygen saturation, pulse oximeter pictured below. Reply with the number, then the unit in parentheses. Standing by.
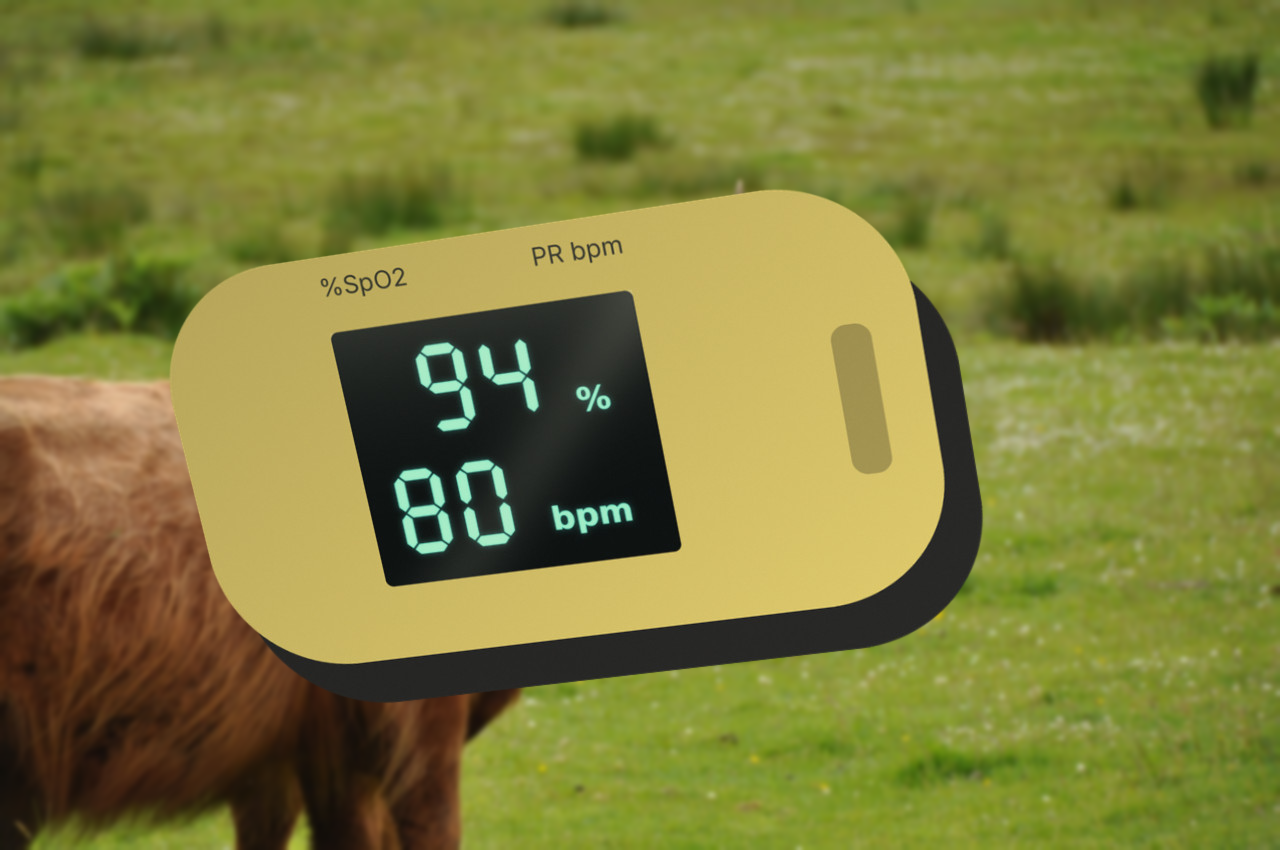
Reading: 94 (%)
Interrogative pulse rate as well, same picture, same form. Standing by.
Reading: 80 (bpm)
